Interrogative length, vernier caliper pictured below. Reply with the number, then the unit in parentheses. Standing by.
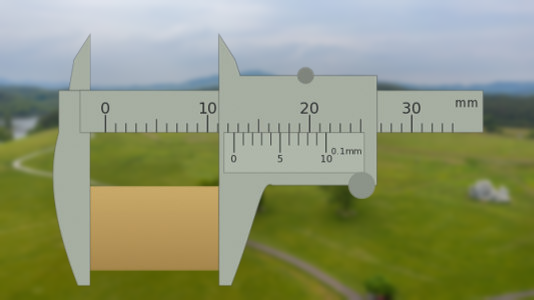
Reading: 12.6 (mm)
